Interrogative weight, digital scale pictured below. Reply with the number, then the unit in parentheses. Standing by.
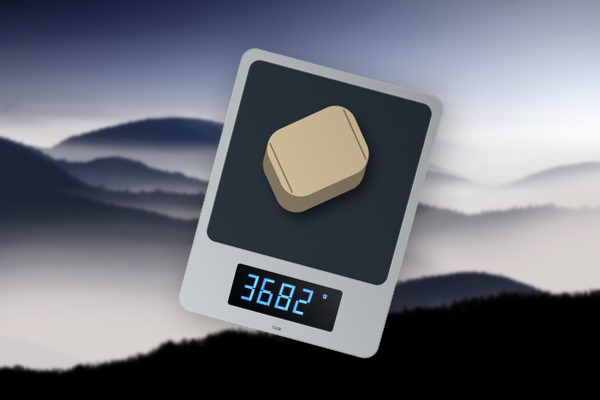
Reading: 3682 (g)
